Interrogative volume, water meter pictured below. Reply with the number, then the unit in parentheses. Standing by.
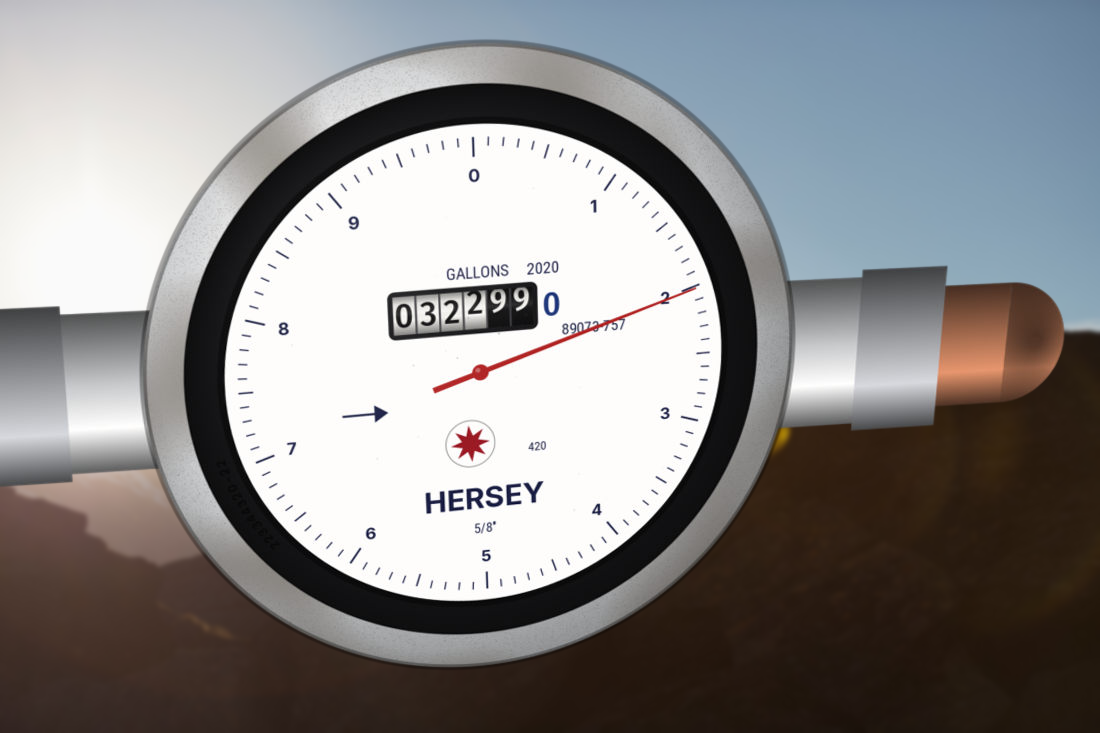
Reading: 322992.0 (gal)
